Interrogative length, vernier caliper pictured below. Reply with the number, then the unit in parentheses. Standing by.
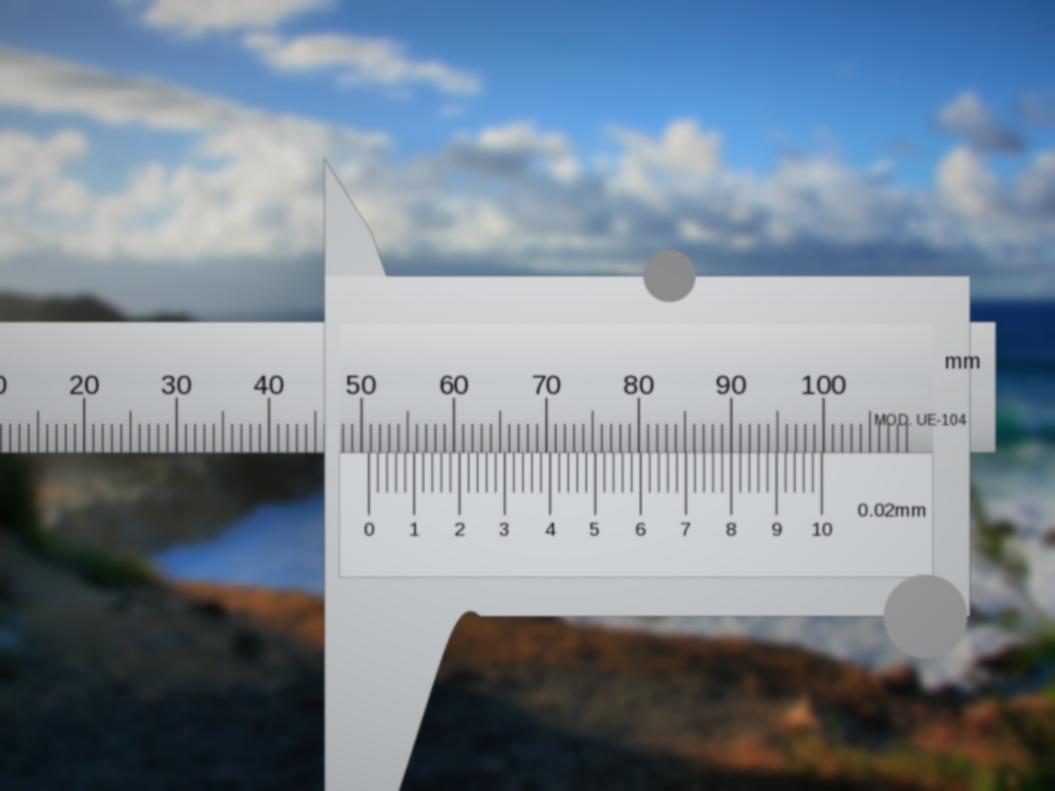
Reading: 50.8 (mm)
